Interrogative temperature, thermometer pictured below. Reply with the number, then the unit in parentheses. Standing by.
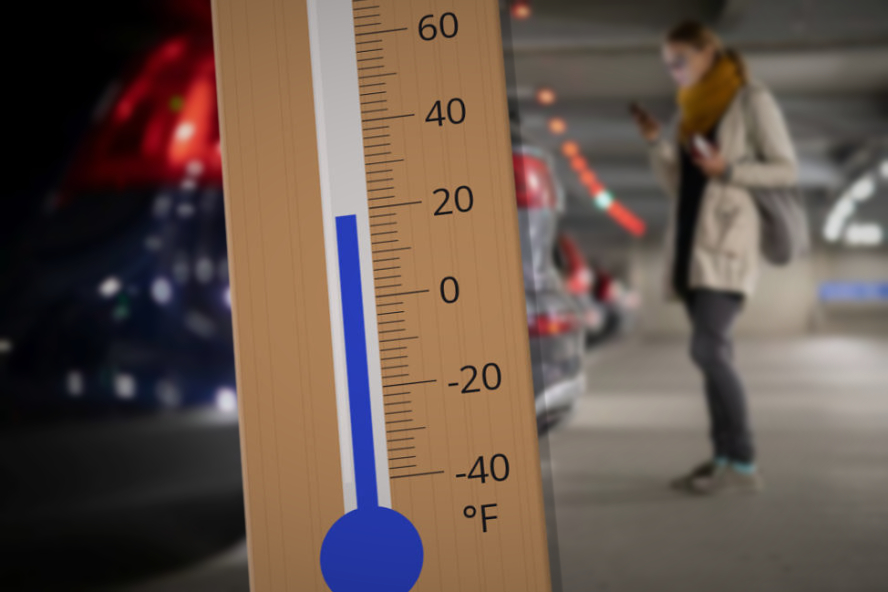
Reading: 19 (°F)
